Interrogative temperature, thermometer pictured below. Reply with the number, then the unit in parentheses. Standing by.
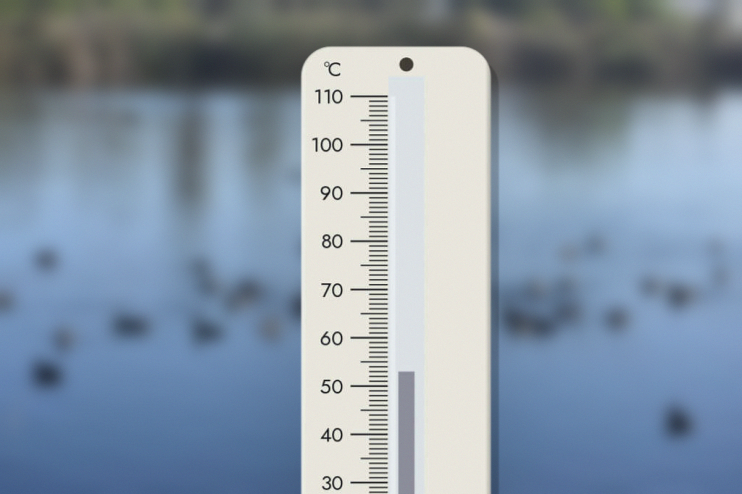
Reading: 53 (°C)
